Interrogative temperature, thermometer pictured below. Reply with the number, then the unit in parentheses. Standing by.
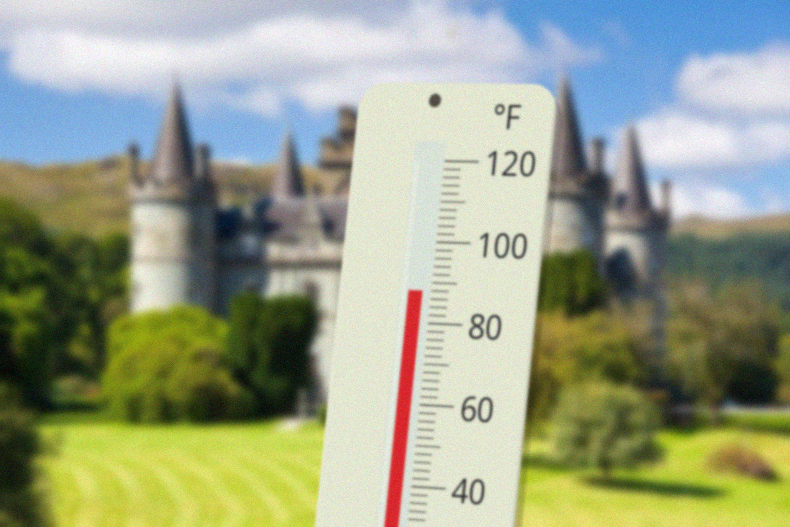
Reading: 88 (°F)
